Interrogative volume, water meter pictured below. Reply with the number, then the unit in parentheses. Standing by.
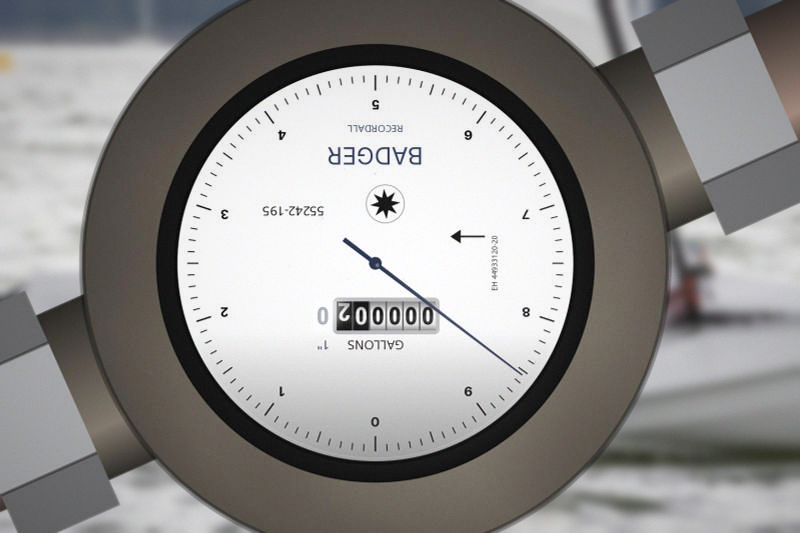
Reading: 18.5 (gal)
